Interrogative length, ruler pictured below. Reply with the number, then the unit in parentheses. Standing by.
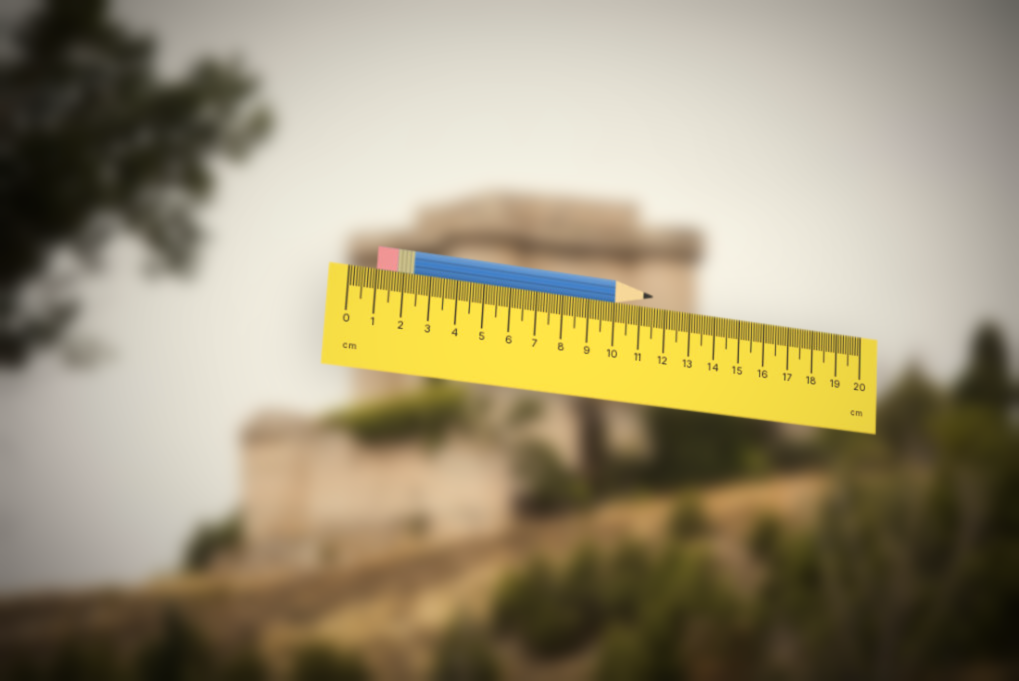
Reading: 10.5 (cm)
